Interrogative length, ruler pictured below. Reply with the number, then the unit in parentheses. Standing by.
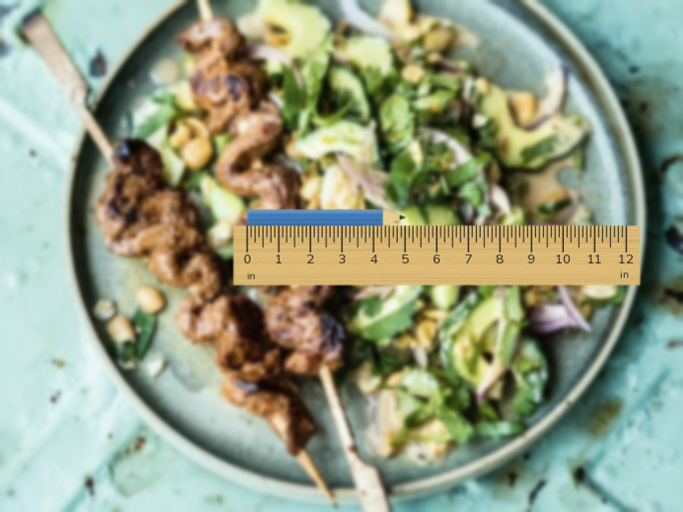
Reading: 5 (in)
